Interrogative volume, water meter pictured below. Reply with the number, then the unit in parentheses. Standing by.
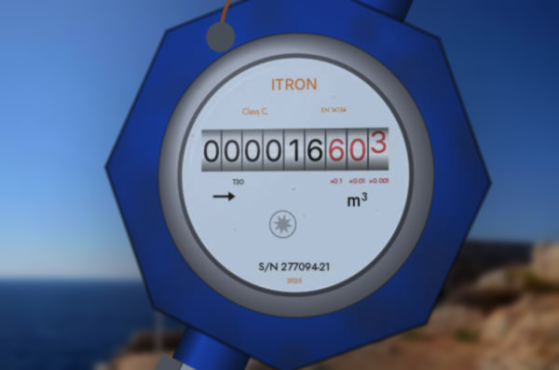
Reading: 16.603 (m³)
